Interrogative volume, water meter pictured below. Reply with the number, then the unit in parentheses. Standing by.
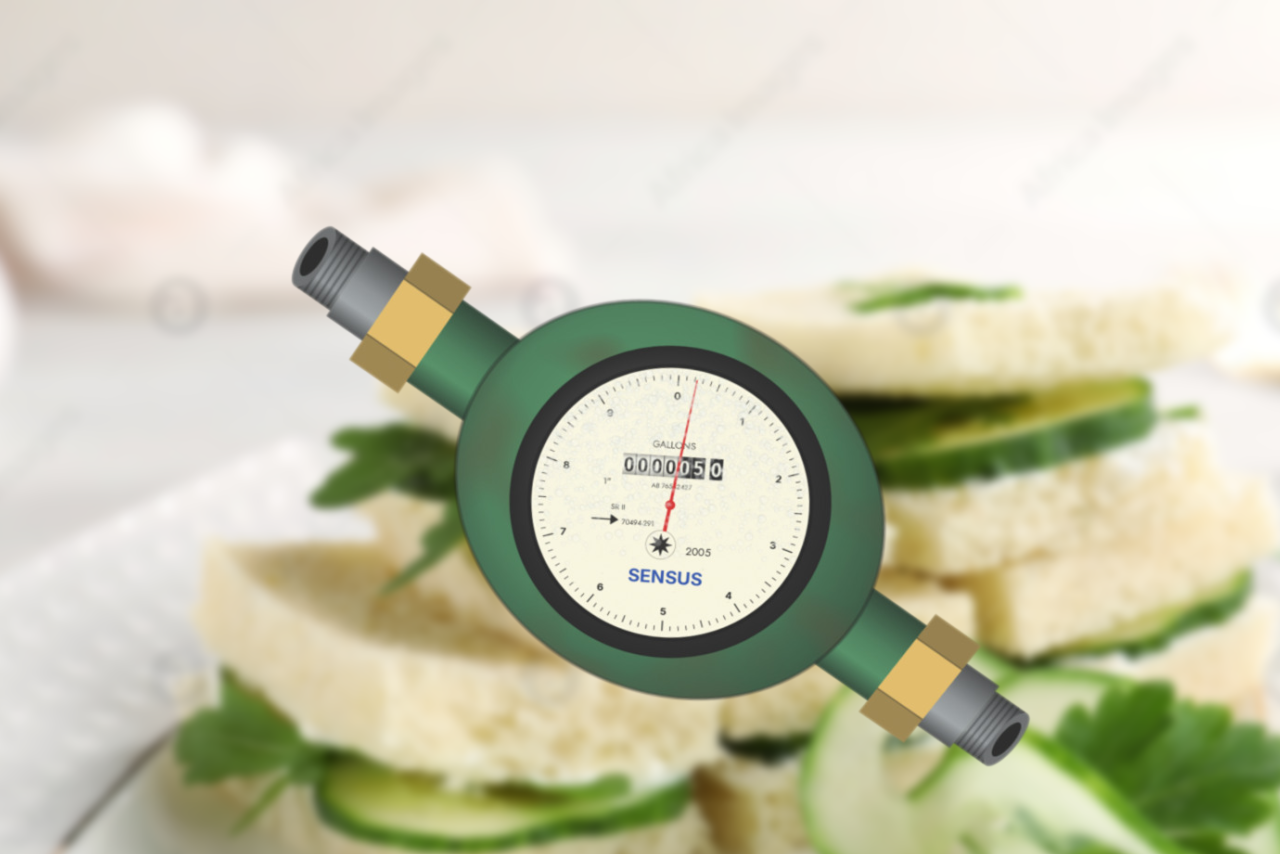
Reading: 50.2 (gal)
